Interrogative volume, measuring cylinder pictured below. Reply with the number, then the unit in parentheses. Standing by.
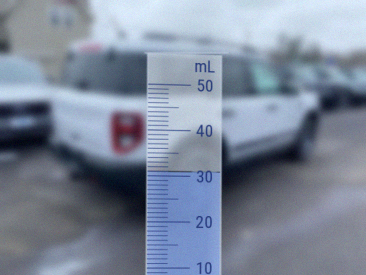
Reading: 31 (mL)
